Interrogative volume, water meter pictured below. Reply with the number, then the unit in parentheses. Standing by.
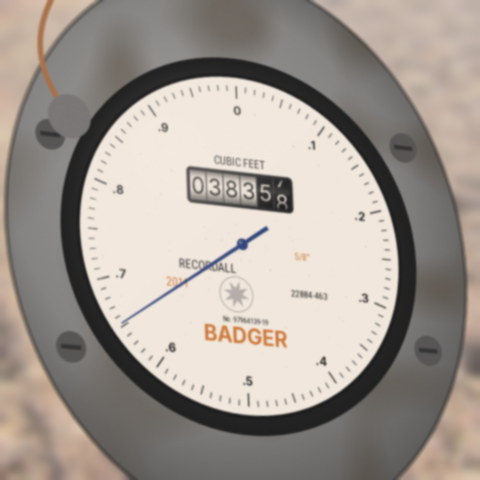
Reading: 38357.65 (ft³)
